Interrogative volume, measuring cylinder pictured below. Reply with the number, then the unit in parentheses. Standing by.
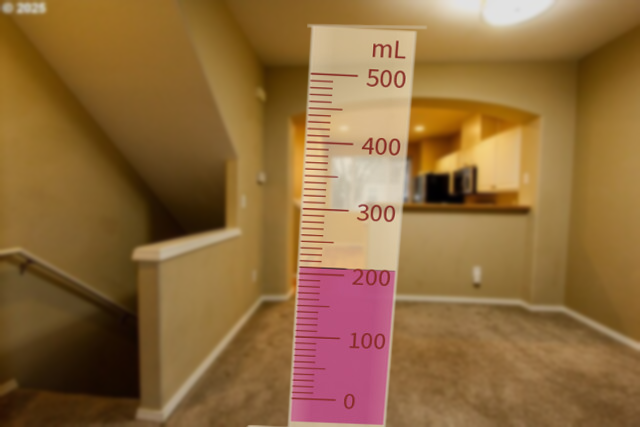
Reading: 210 (mL)
